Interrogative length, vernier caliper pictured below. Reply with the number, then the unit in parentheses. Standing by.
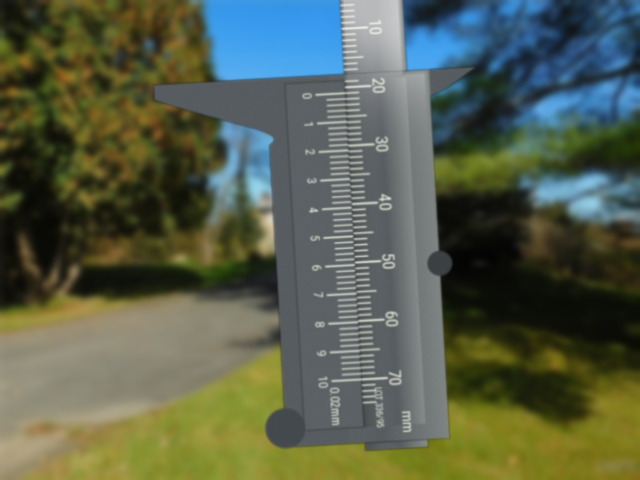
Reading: 21.0 (mm)
